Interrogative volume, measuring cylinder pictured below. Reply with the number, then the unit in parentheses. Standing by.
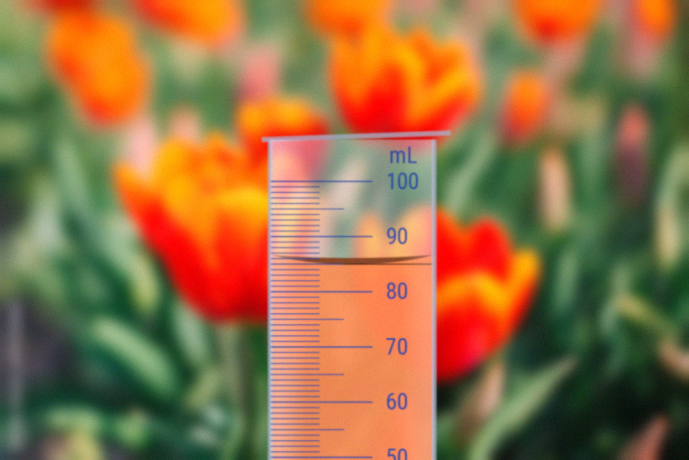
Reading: 85 (mL)
